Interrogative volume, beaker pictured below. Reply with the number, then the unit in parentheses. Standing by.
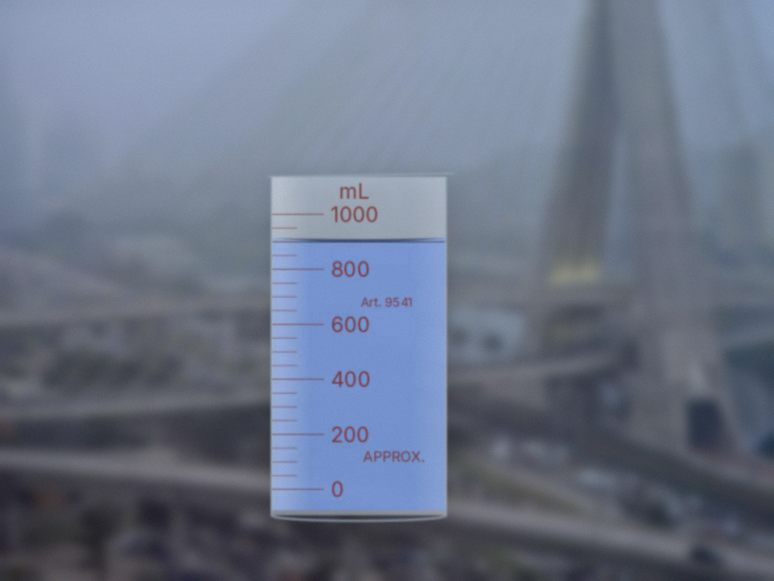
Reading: 900 (mL)
